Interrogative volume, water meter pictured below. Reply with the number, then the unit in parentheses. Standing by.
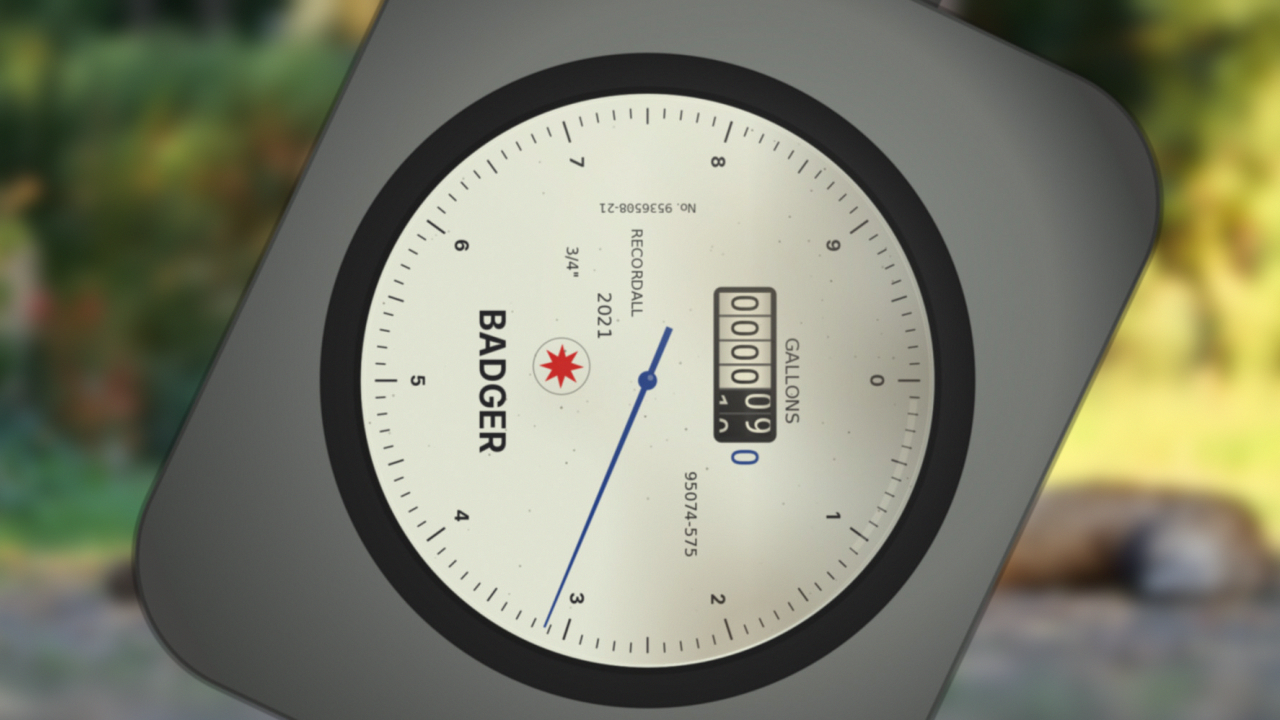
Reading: 93.1 (gal)
